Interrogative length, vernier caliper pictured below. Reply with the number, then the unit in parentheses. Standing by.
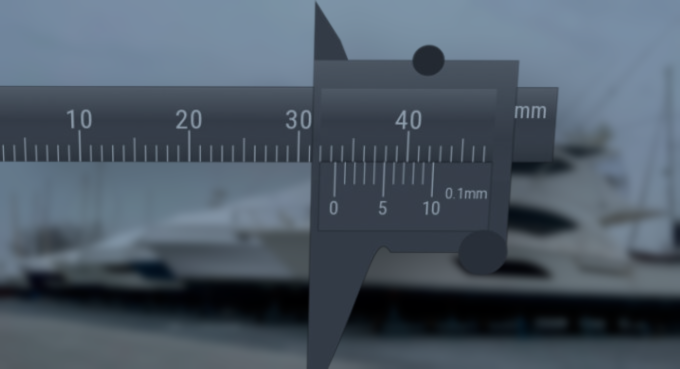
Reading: 33.4 (mm)
